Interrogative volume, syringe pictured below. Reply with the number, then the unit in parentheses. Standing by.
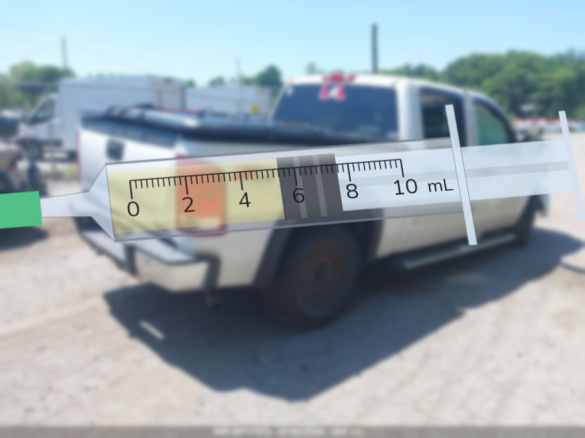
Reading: 5.4 (mL)
